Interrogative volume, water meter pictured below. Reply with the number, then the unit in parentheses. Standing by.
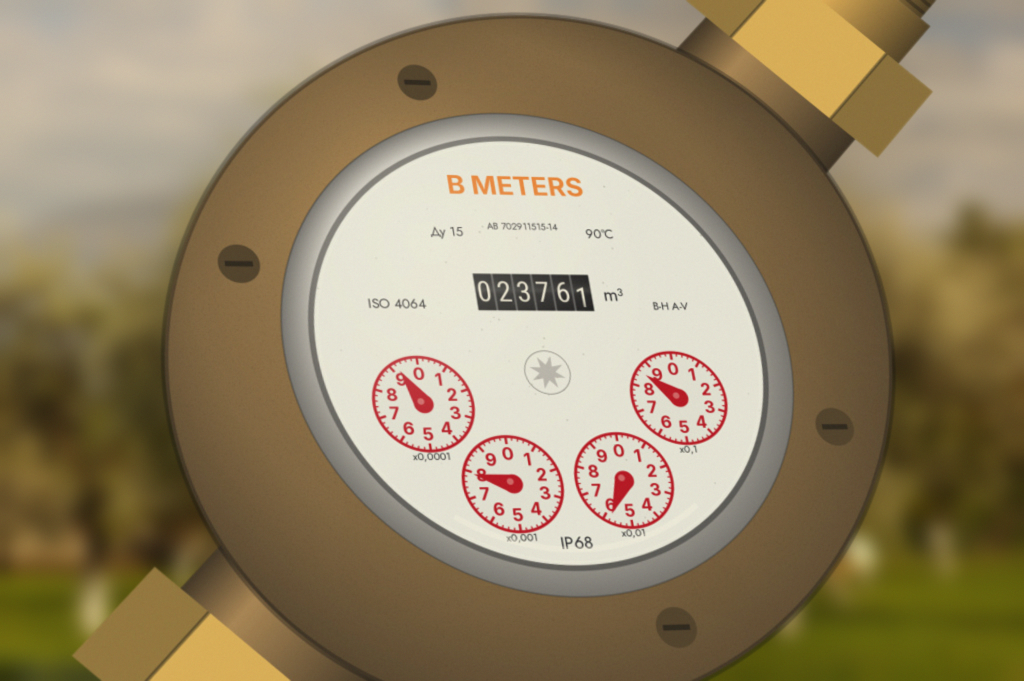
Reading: 23760.8579 (m³)
